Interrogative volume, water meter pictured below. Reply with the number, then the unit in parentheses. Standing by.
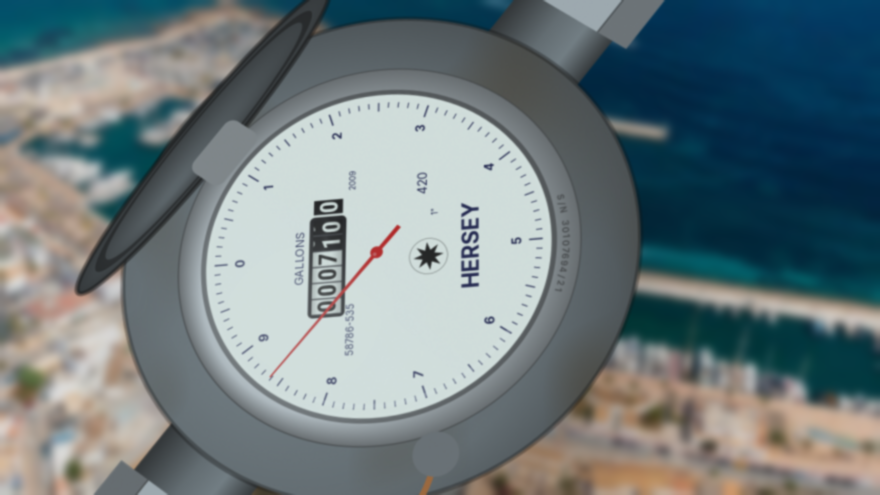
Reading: 7098.6 (gal)
